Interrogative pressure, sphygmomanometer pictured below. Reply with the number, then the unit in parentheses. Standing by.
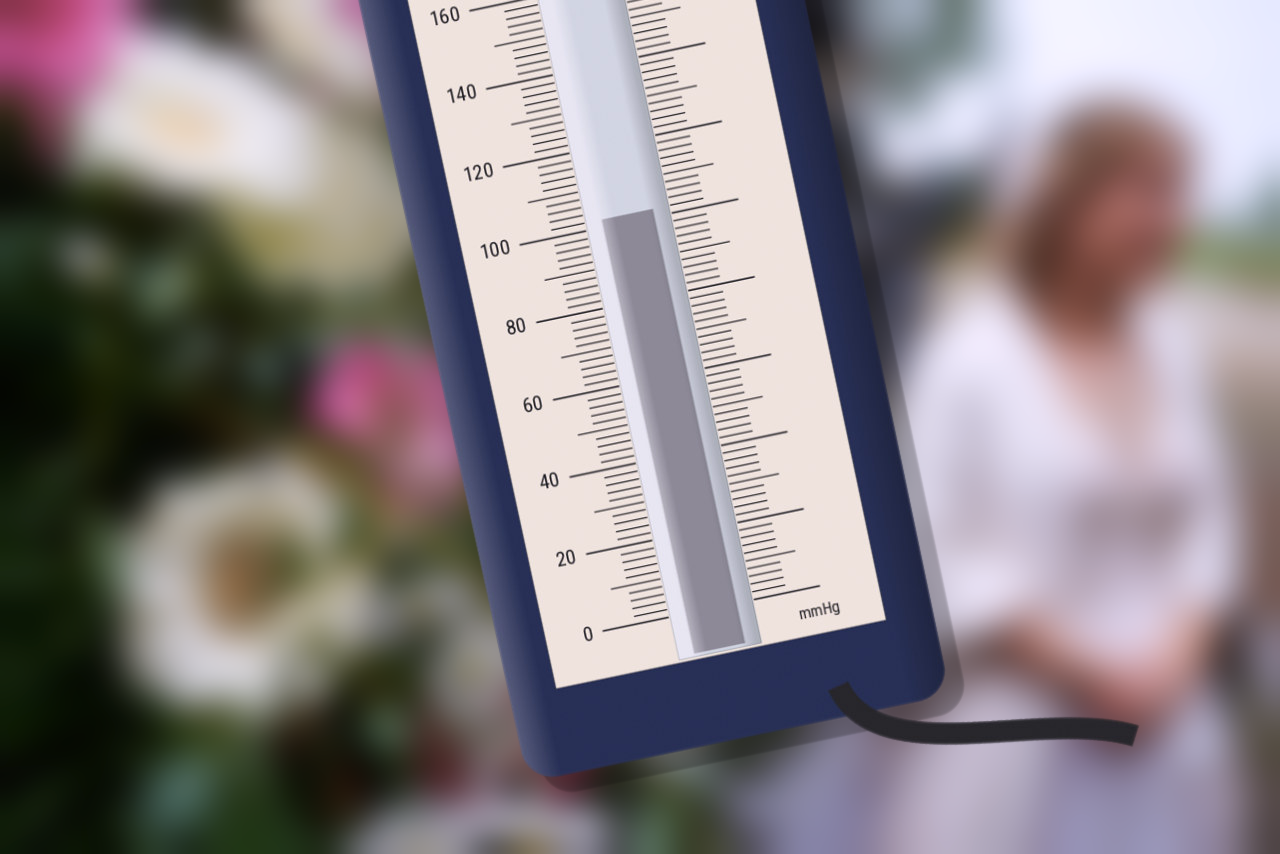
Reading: 102 (mmHg)
